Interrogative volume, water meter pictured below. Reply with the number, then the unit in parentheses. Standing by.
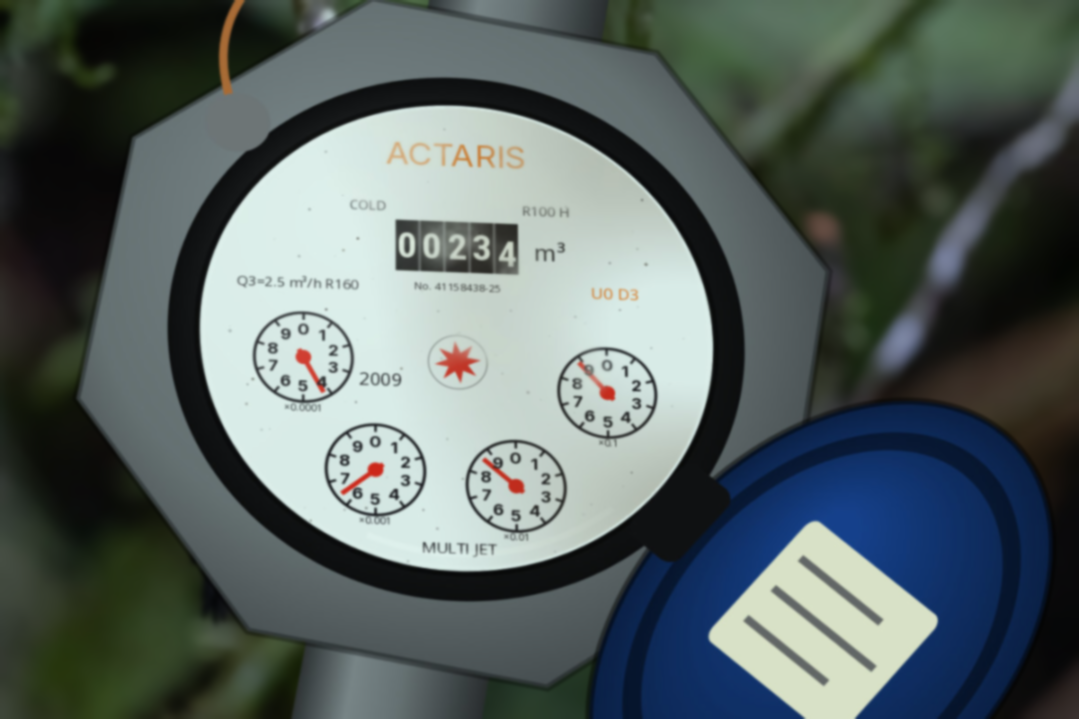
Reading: 233.8864 (m³)
